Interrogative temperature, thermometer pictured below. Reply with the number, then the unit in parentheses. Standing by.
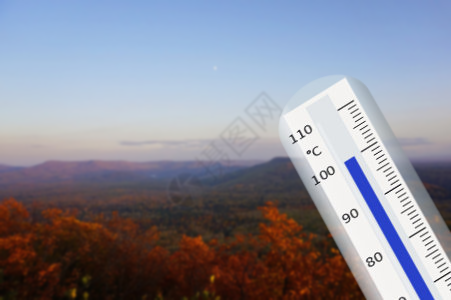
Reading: 100 (°C)
